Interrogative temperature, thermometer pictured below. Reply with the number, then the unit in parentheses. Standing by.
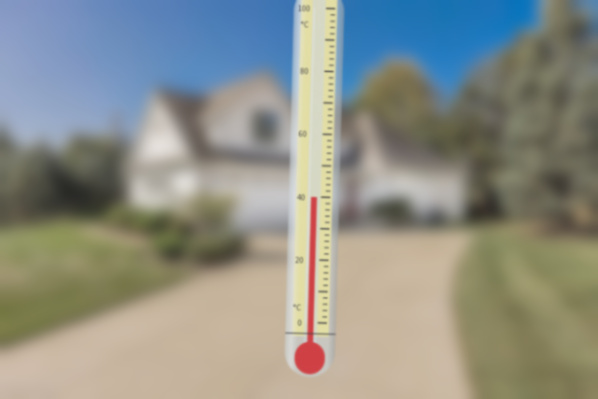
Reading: 40 (°C)
